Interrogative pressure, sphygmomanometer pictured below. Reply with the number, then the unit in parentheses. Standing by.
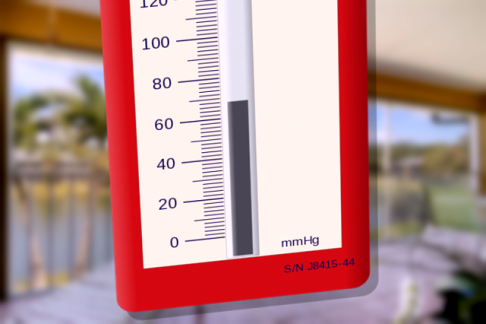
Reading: 68 (mmHg)
